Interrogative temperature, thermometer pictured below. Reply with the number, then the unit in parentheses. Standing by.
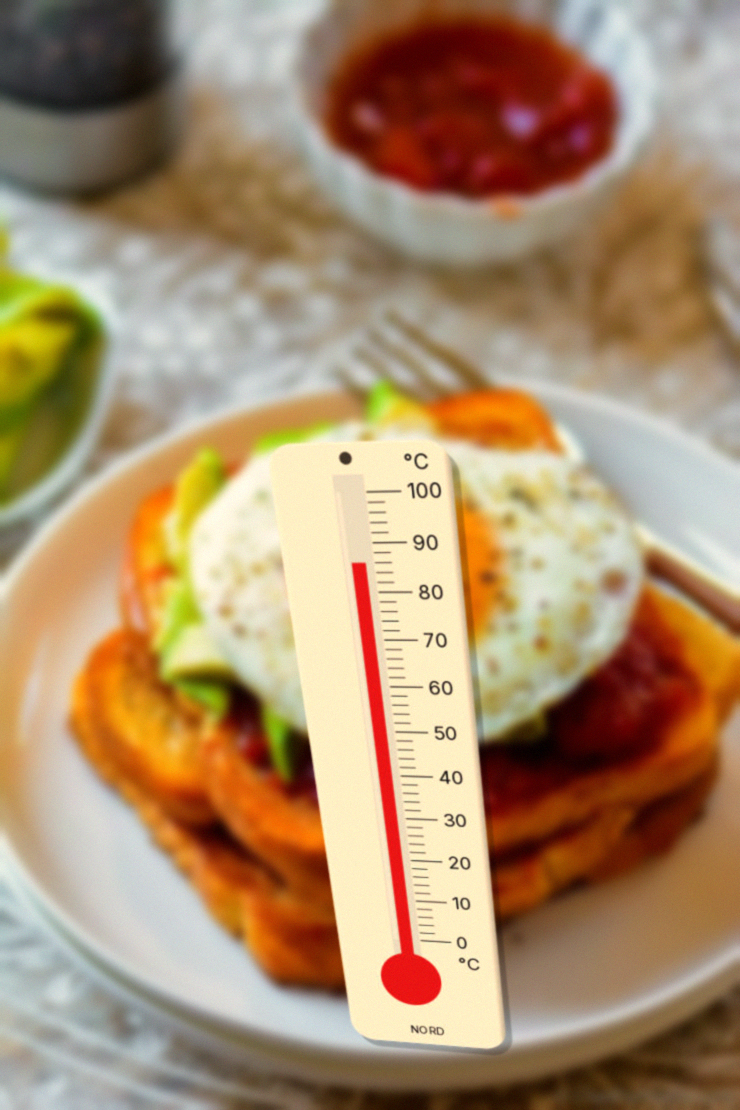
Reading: 86 (°C)
